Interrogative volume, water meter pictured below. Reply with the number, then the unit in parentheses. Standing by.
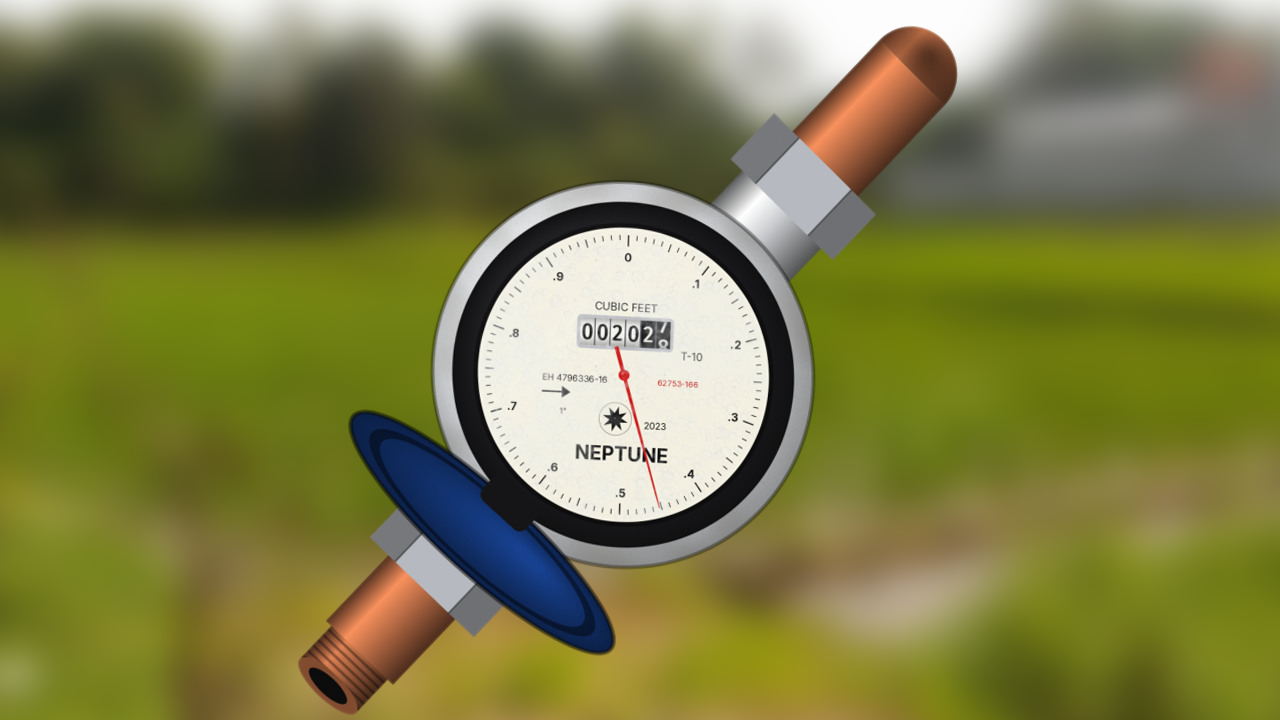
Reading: 2027.45 (ft³)
